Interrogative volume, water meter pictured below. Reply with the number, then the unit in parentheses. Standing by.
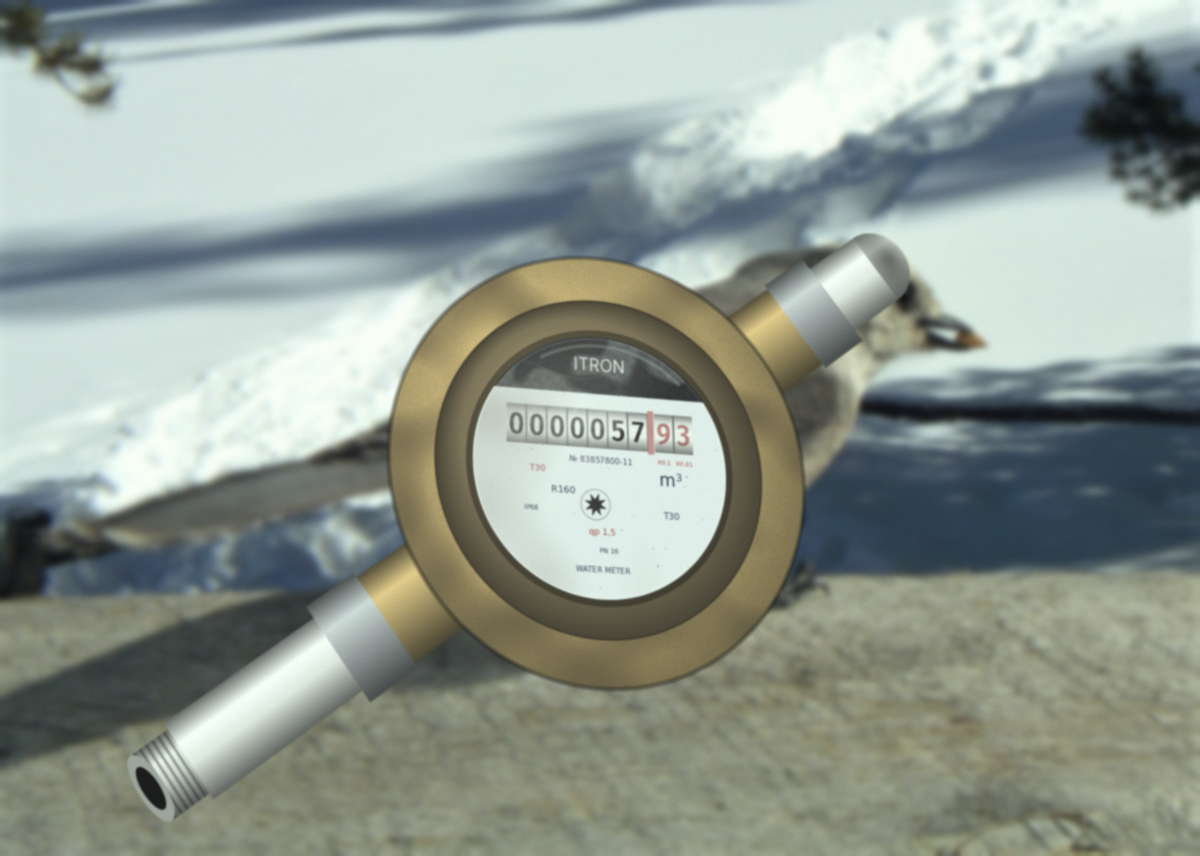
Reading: 57.93 (m³)
